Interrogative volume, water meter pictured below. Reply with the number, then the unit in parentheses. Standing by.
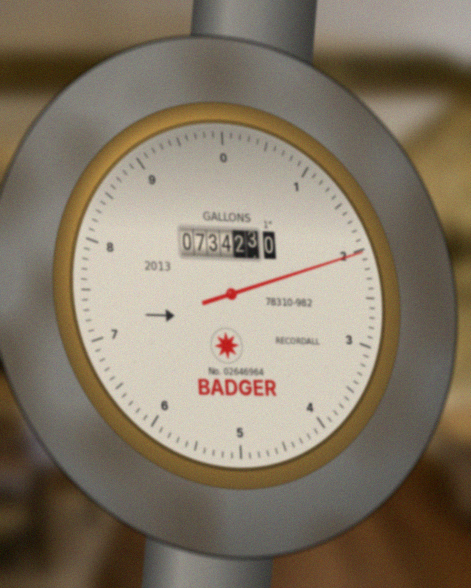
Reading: 734232.0 (gal)
